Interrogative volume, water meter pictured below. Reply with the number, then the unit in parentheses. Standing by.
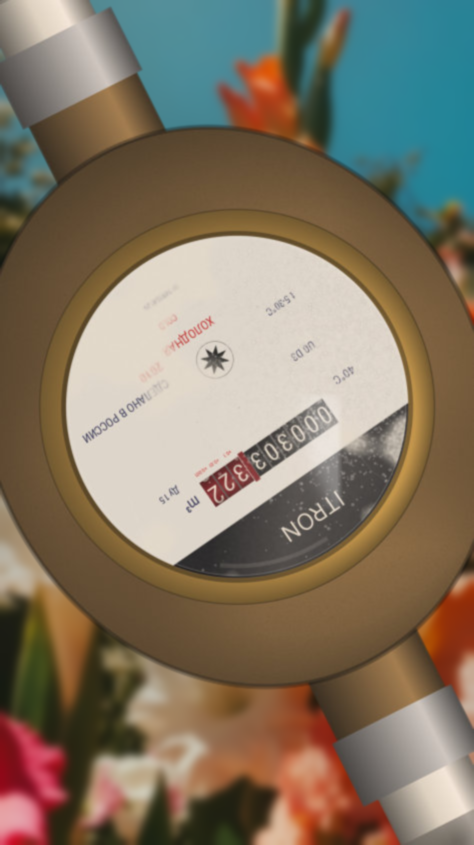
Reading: 303.322 (m³)
